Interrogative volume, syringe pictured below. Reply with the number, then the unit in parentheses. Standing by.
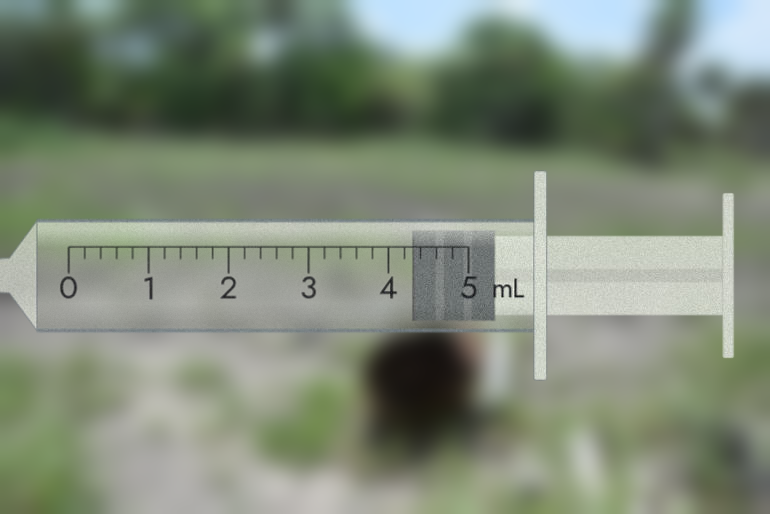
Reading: 4.3 (mL)
